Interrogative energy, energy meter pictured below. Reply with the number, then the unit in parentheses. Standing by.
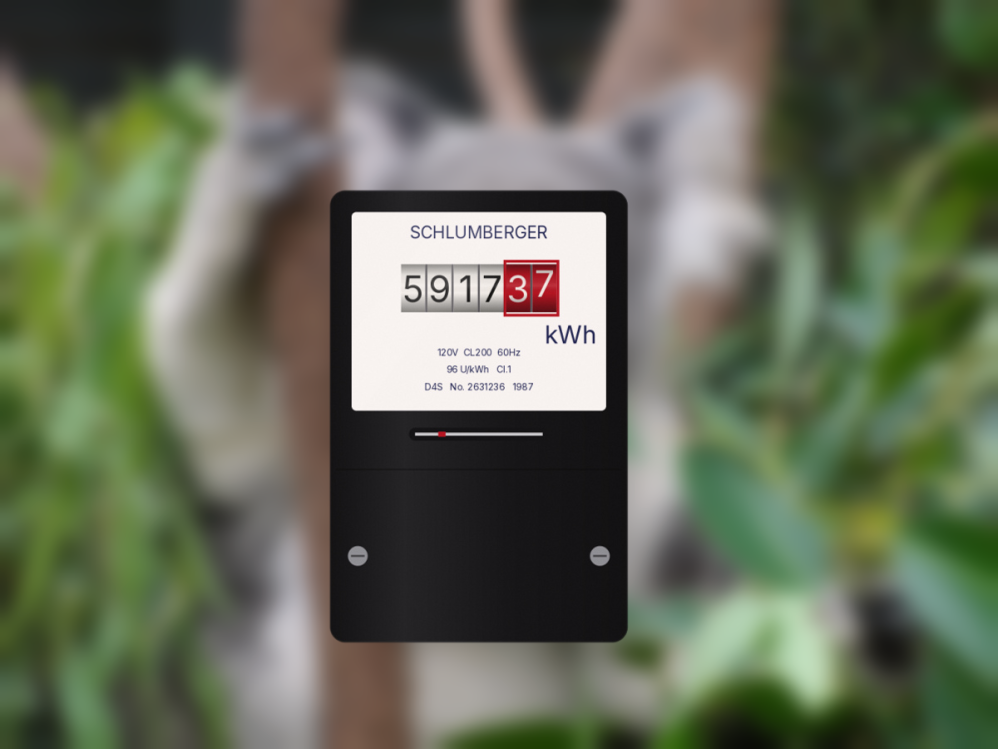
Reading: 5917.37 (kWh)
